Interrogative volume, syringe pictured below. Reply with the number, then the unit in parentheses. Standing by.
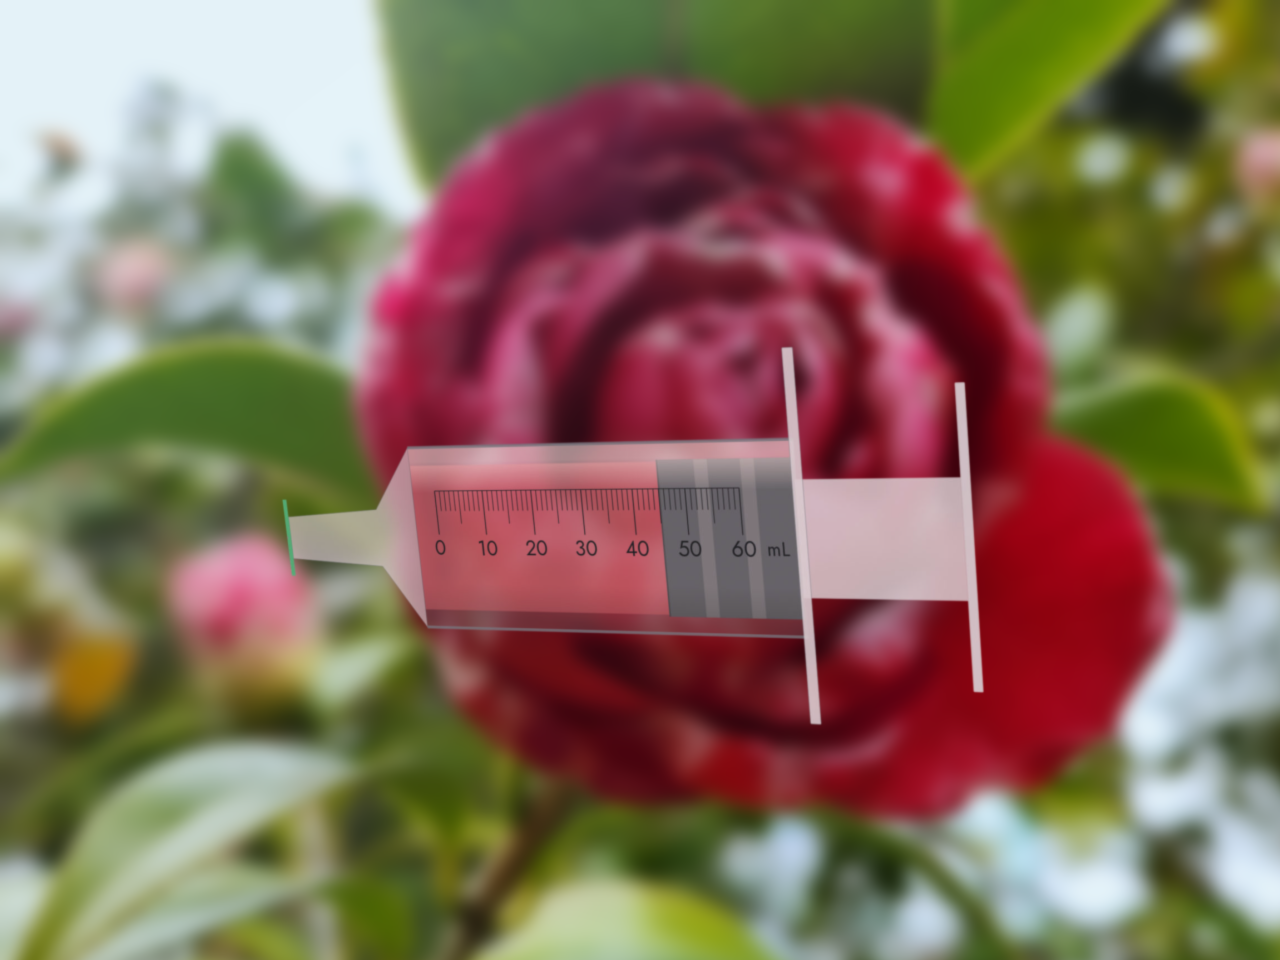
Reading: 45 (mL)
